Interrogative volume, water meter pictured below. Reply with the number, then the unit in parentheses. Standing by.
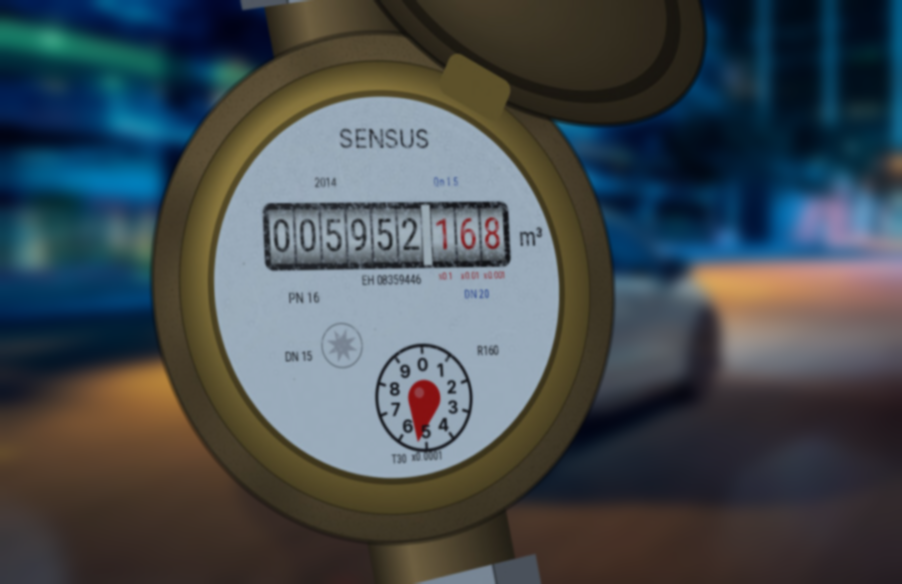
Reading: 5952.1685 (m³)
